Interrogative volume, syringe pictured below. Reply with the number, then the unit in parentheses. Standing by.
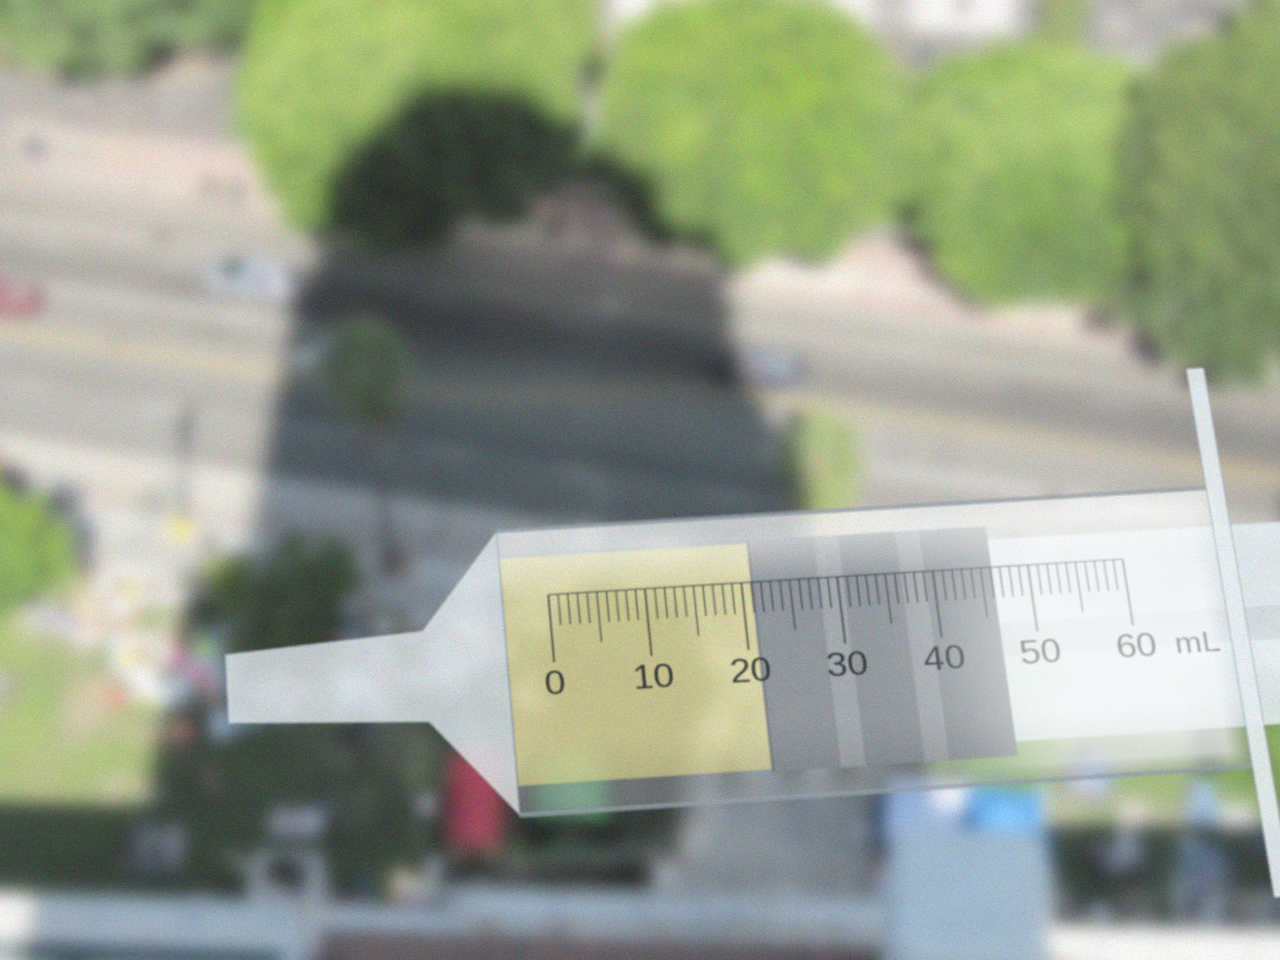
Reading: 21 (mL)
